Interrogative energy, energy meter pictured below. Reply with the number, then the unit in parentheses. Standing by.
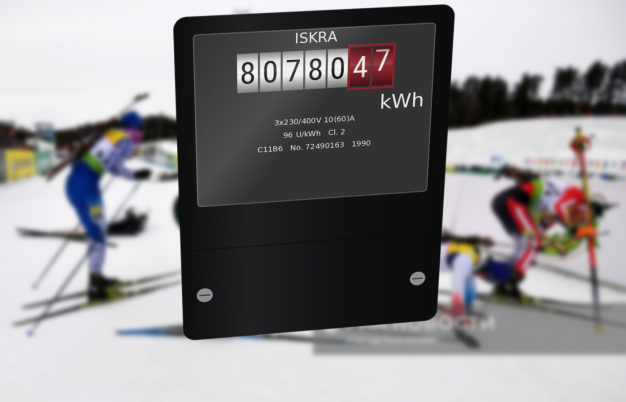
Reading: 80780.47 (kWh)
